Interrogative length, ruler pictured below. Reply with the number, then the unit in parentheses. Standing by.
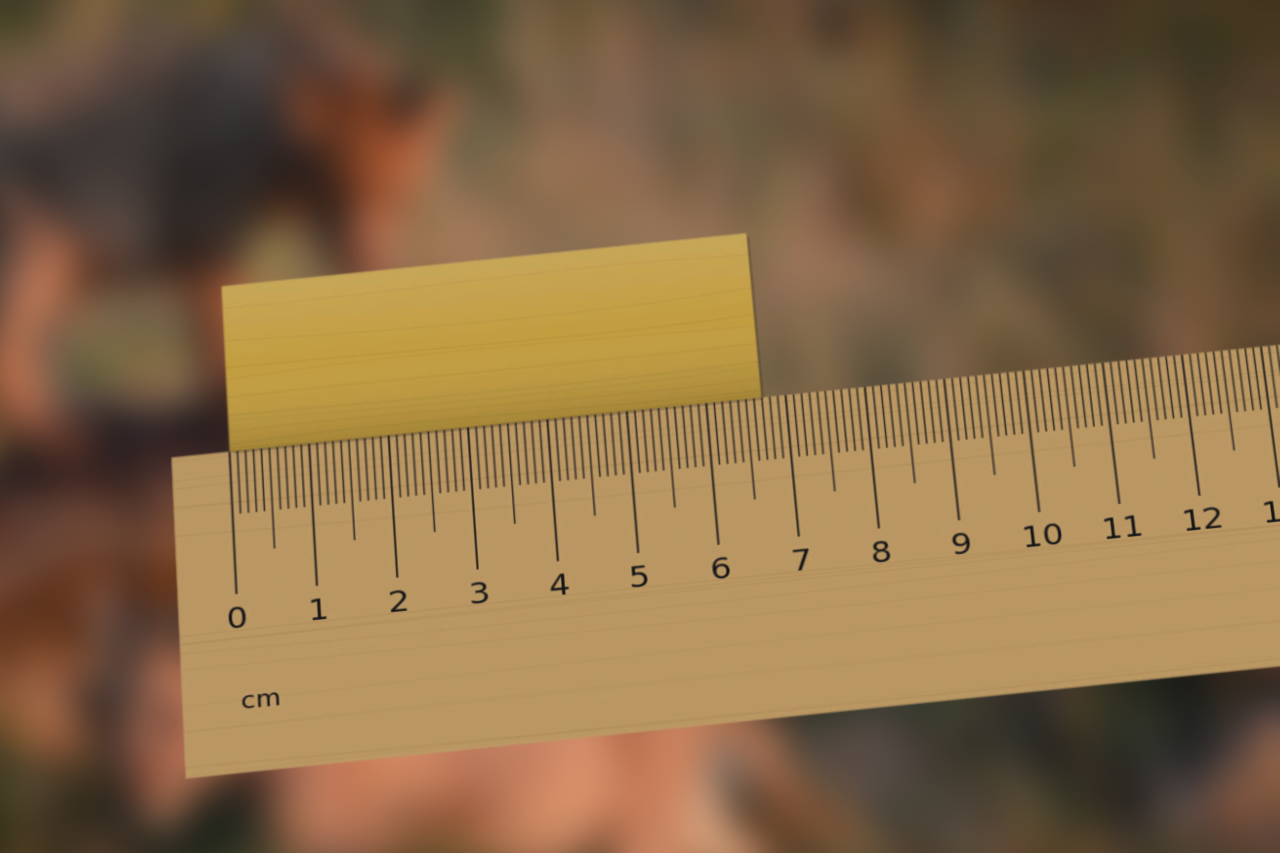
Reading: 6.7 (cm)
